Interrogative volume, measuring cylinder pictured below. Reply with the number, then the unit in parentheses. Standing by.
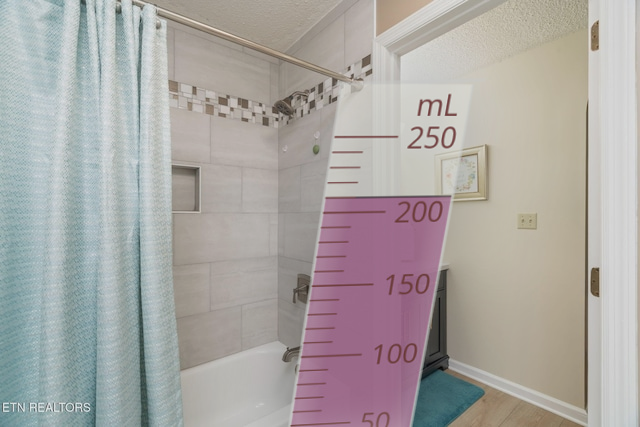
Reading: 210 (mL)
